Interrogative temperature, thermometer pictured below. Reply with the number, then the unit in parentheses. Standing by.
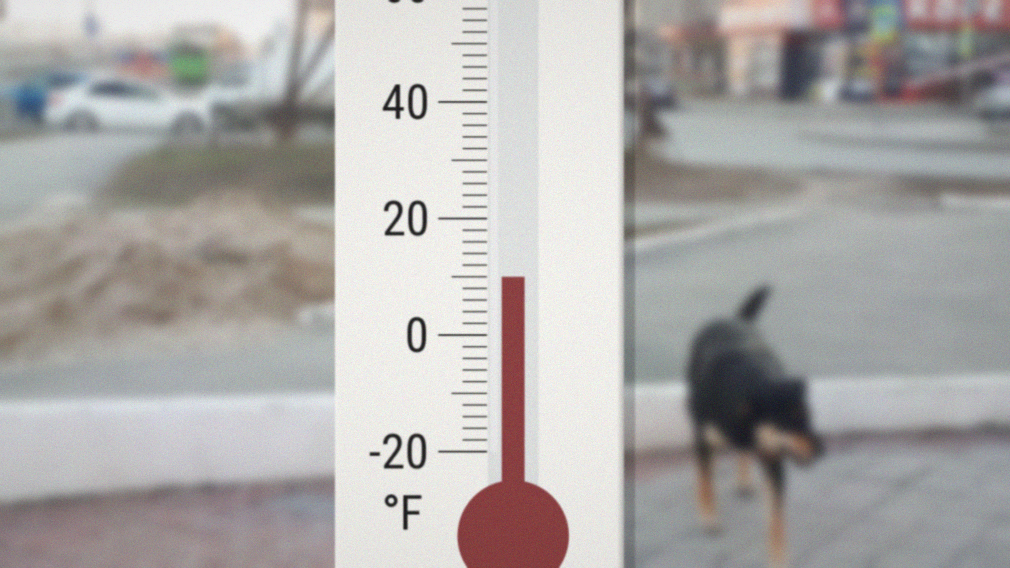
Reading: 10 (°F)
